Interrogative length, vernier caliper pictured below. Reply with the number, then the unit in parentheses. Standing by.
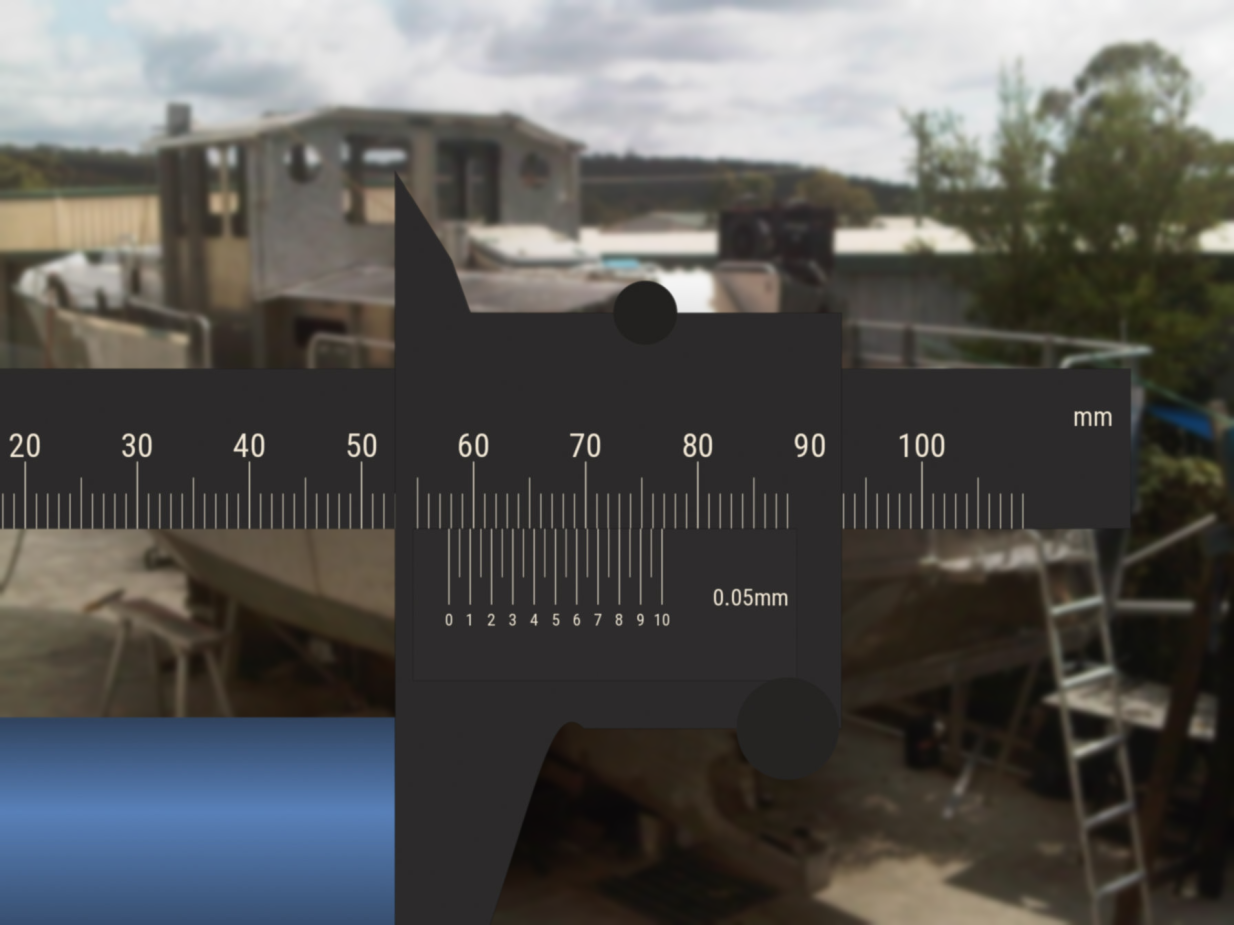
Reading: 57.8 (mm)
